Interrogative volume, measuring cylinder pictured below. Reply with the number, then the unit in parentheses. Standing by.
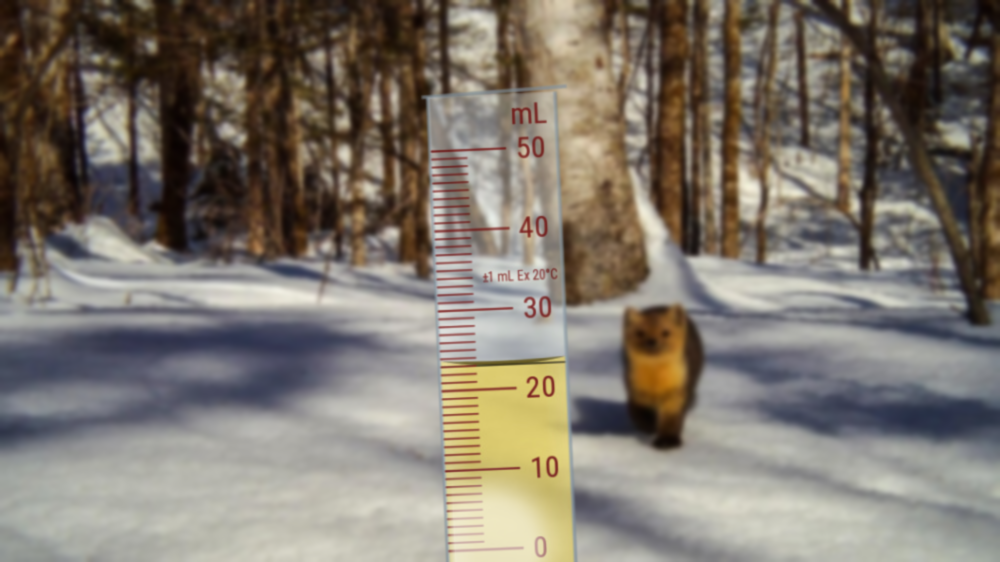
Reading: 23 (mL)
